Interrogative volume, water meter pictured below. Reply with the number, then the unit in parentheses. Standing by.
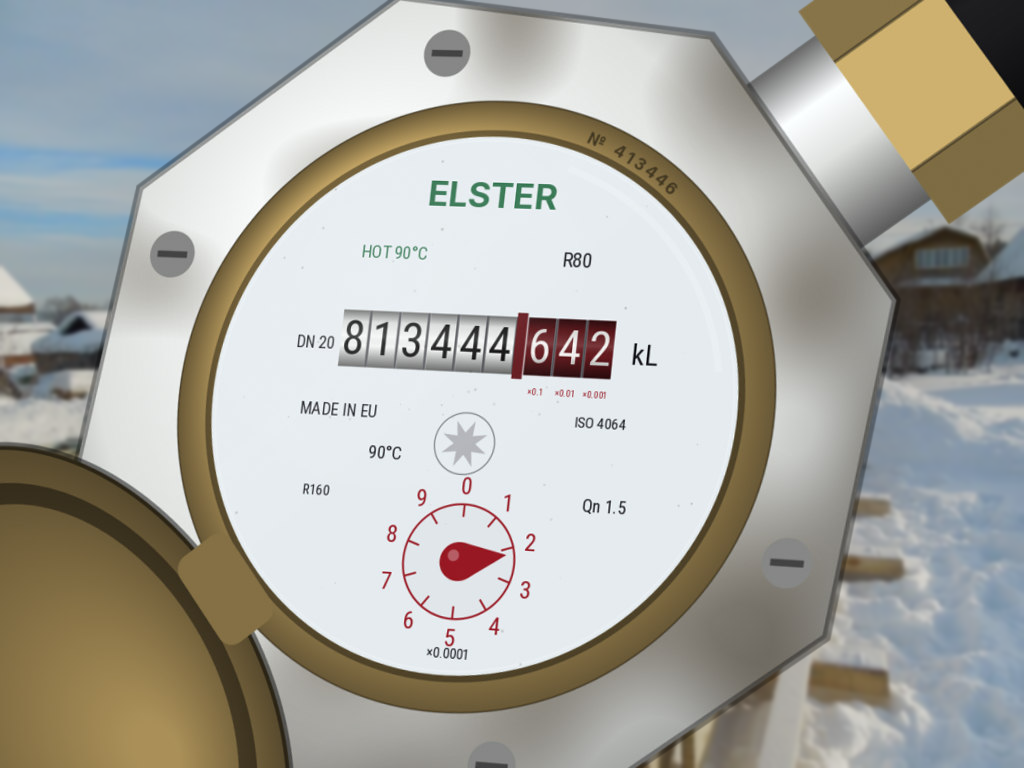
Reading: 813444.6422 (kL)
